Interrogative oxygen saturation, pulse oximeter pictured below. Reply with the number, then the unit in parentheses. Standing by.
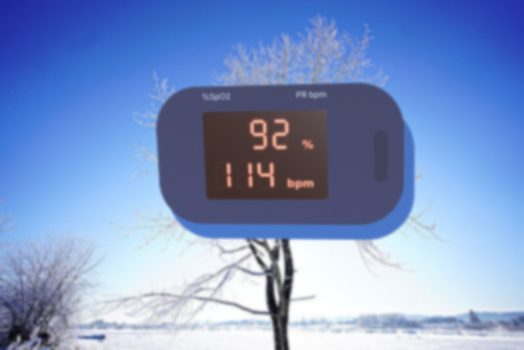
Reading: 92 (%)
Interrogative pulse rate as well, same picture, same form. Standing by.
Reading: 114 (bpm)
